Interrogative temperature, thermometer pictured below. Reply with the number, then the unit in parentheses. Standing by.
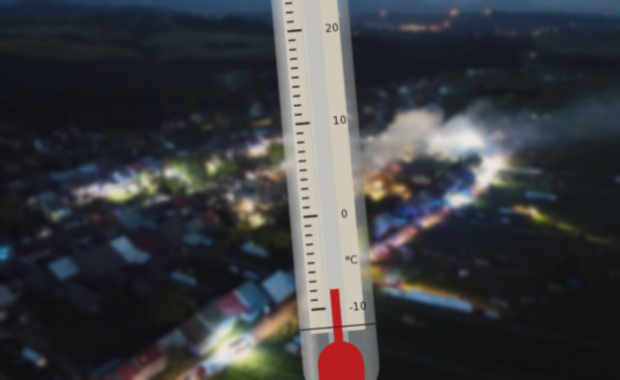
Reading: -8 (°C)
